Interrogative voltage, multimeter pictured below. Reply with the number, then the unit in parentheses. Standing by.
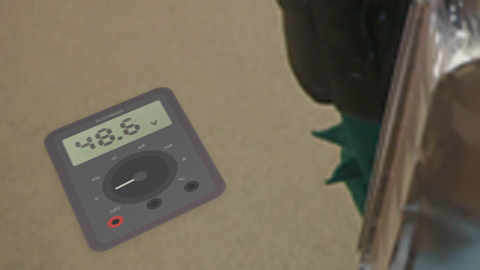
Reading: 48.6 (V)
